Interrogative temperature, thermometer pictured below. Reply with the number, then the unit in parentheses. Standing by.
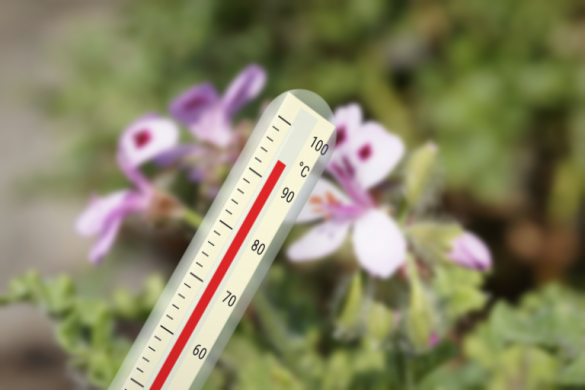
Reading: 94 (°C)
